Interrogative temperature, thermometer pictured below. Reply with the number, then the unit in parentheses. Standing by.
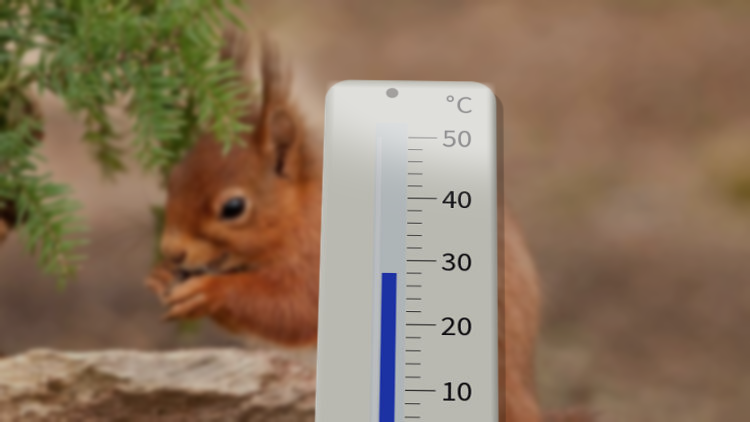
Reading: 28 (°C)
